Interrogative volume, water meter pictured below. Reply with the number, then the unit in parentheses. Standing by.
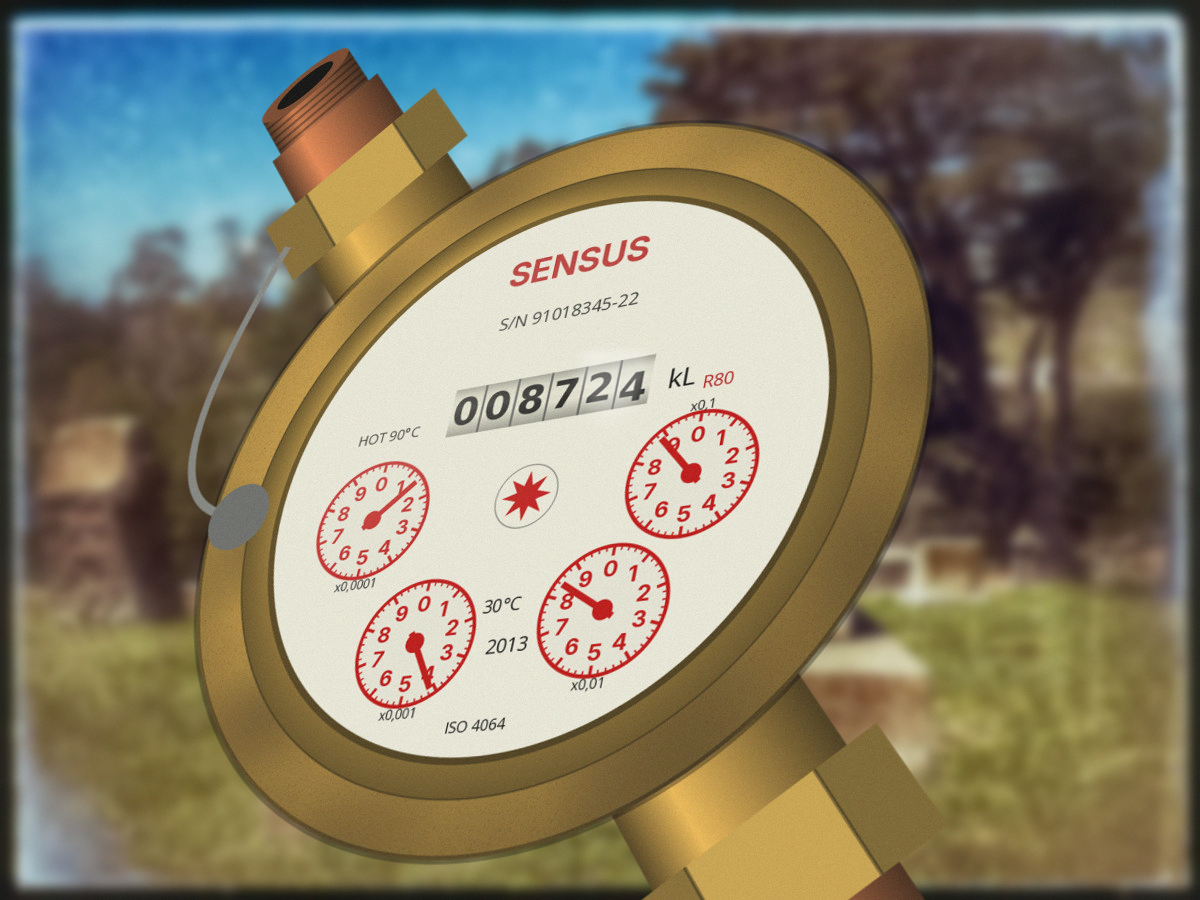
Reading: 8723.8841 (kL)
